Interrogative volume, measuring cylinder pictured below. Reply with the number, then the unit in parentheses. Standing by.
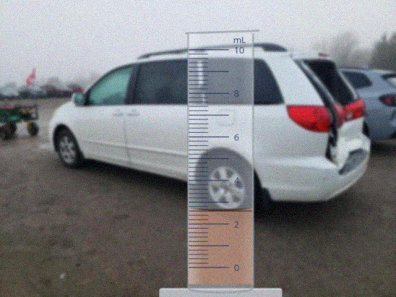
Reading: 2.6 (mL)
